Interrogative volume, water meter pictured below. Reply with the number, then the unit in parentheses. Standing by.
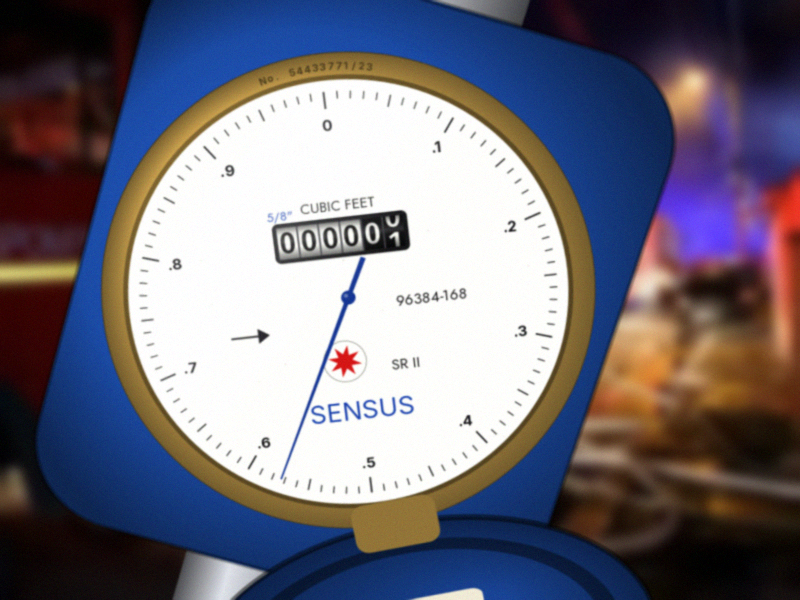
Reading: 0.57 (ft³)
